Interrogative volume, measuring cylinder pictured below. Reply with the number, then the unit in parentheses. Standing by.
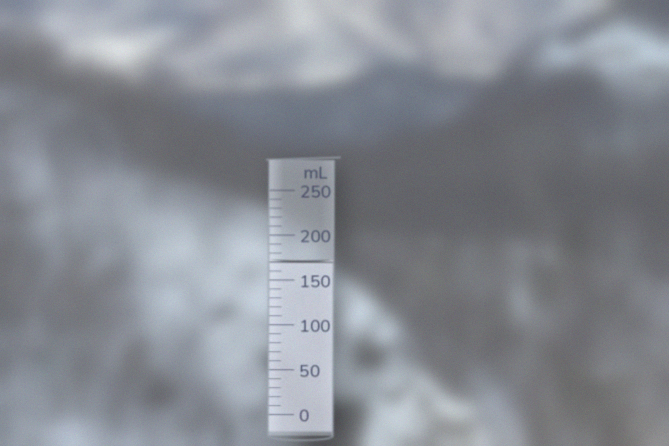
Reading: 170 (mL)
